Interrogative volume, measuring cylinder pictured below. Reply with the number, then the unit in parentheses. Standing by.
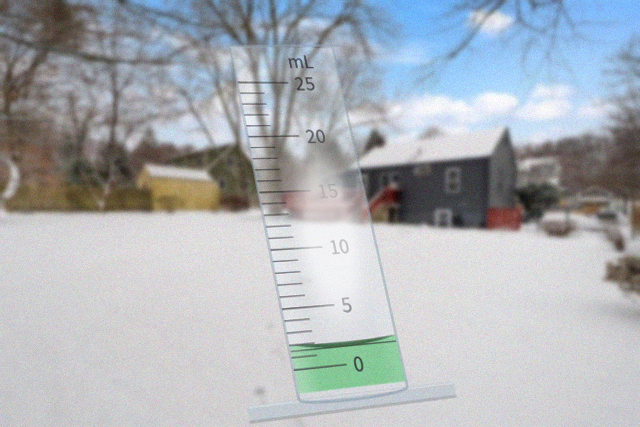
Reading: 1.5 (mL)
